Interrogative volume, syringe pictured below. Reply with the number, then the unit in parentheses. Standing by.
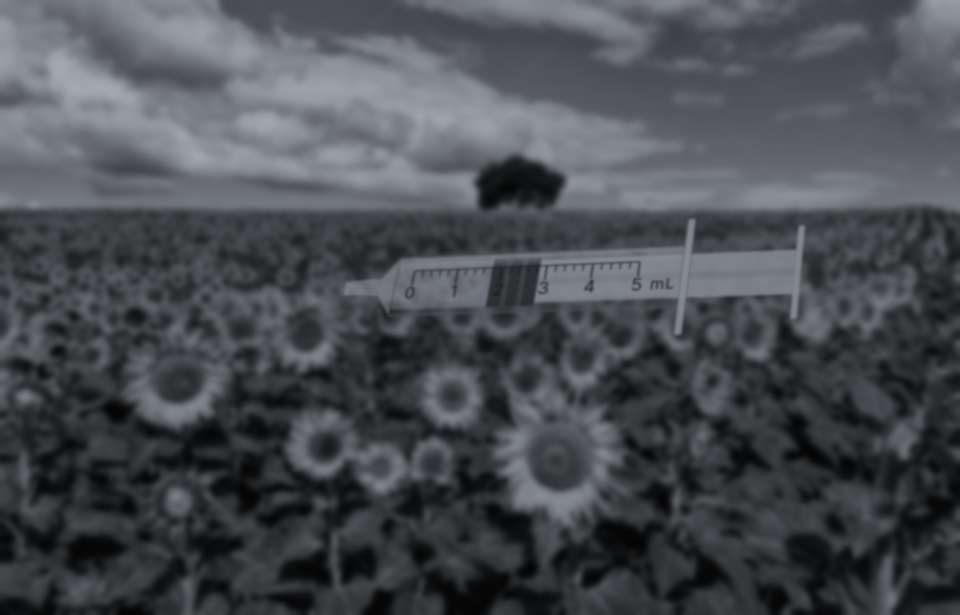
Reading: 1.8 (mL)
